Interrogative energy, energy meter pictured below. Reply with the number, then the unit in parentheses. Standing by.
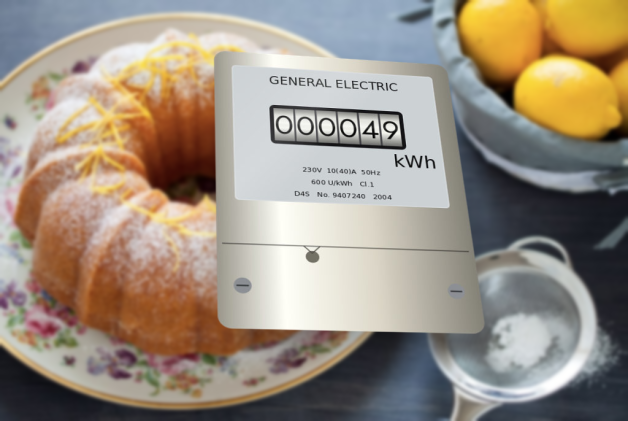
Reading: 49 (kWh)
